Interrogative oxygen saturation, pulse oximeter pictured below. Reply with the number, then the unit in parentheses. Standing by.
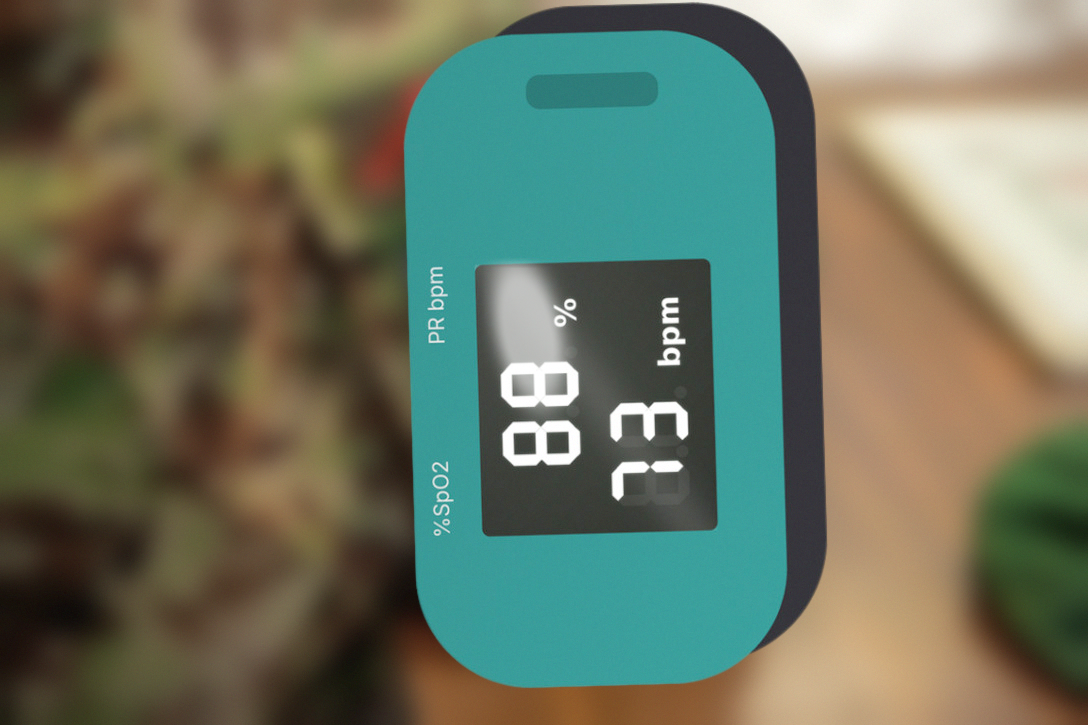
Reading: 88 (%)
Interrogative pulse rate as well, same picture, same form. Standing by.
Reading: 73 (bpm)
